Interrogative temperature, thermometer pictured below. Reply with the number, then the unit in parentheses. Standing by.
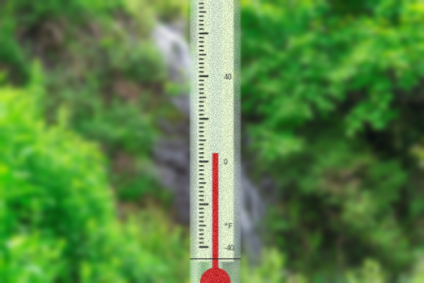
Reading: 4 (°F)
